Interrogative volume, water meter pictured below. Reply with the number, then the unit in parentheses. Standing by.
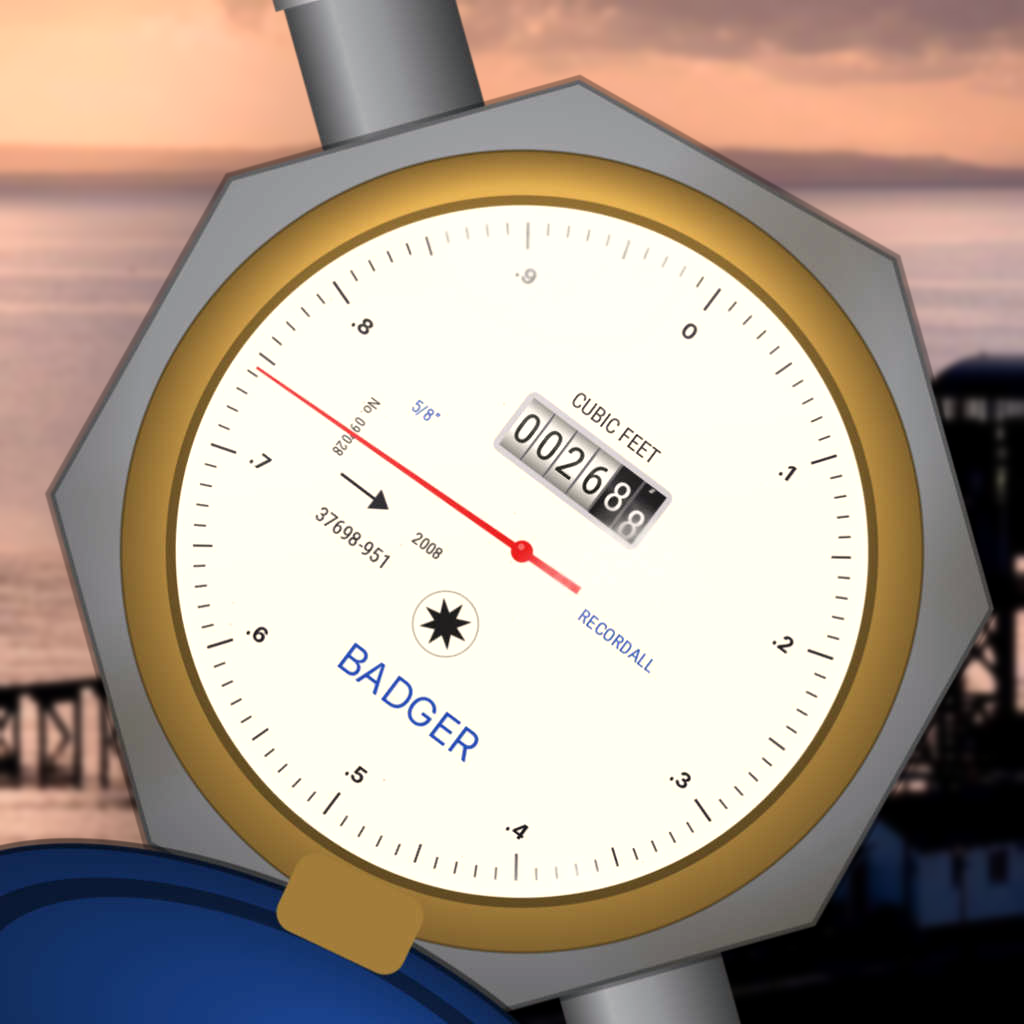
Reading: 2687.74 (ft³)
